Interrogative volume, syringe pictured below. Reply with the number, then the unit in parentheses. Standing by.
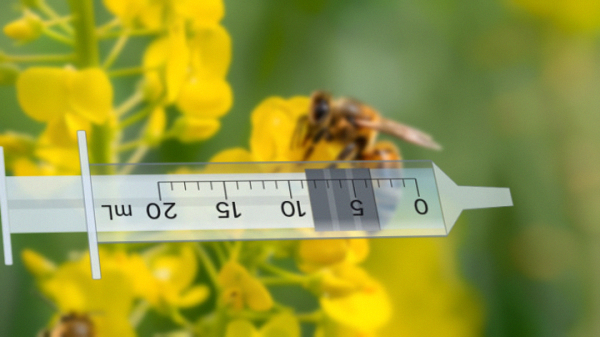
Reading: 3.5 (mL)
